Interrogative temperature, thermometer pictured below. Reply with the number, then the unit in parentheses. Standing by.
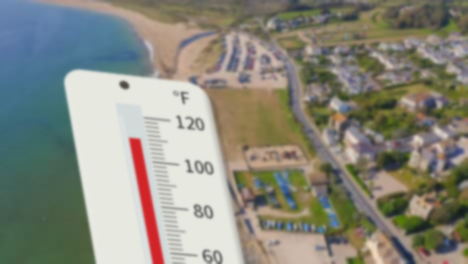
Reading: 110 (°F)
